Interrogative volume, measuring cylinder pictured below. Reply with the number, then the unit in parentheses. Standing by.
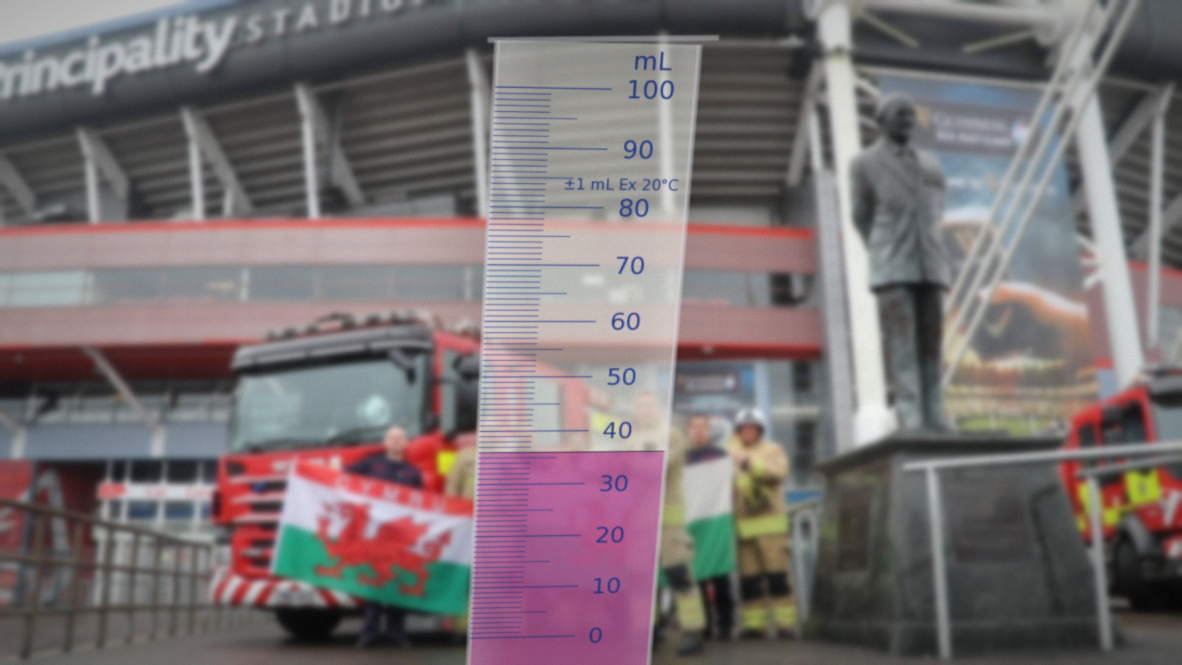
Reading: 36 (mL)
